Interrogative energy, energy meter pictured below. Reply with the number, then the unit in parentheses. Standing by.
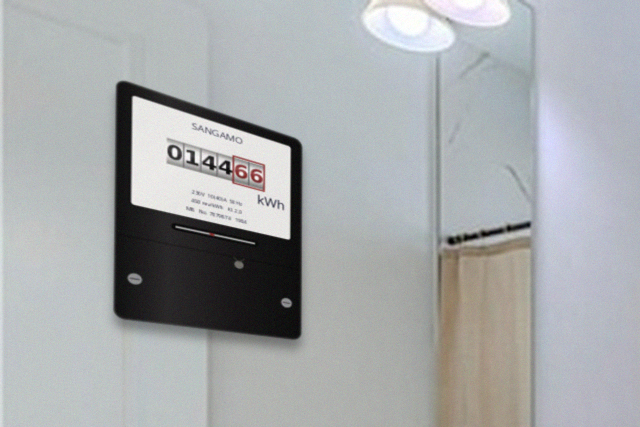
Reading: 144.66 (kWh)
